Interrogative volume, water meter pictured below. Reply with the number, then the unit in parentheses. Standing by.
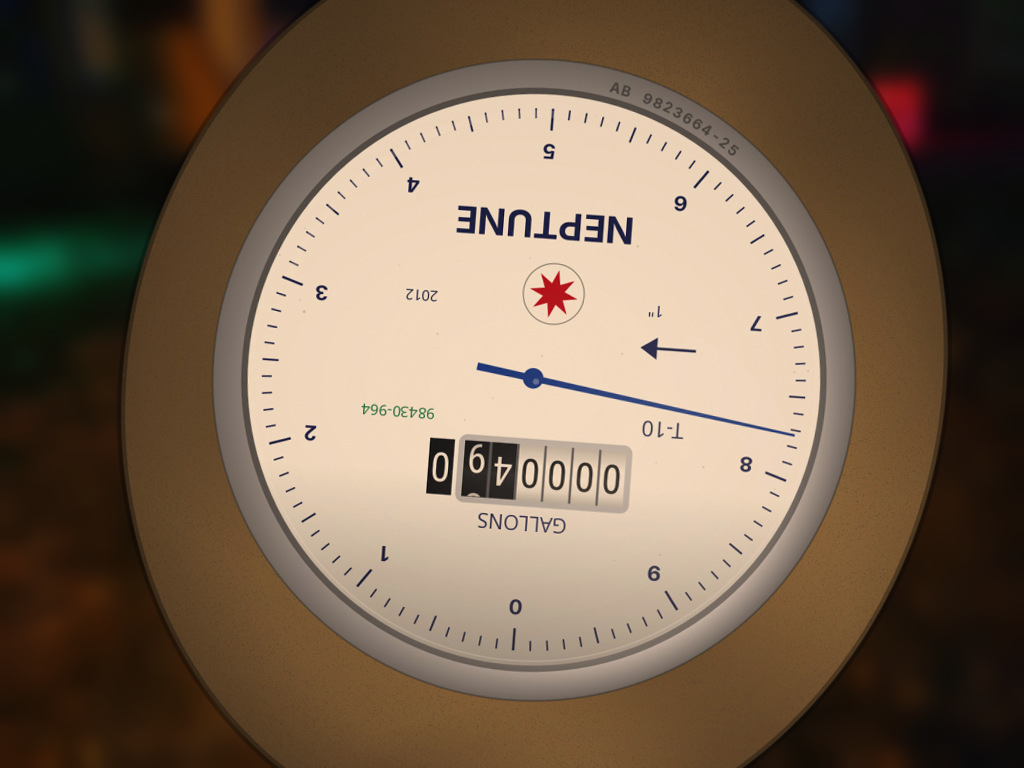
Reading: 487.7 (gal)
